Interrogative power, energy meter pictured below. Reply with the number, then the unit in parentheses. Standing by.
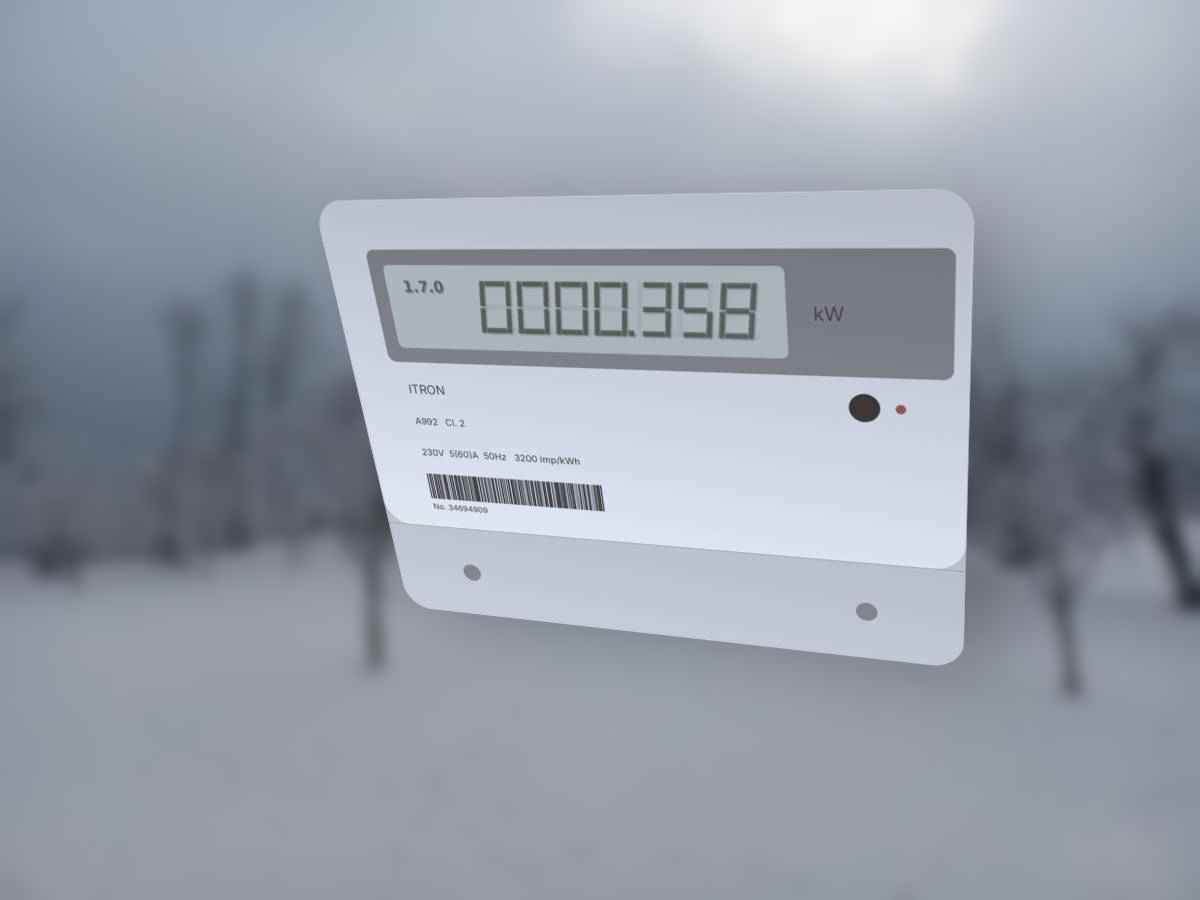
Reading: 0.358 (kW)
